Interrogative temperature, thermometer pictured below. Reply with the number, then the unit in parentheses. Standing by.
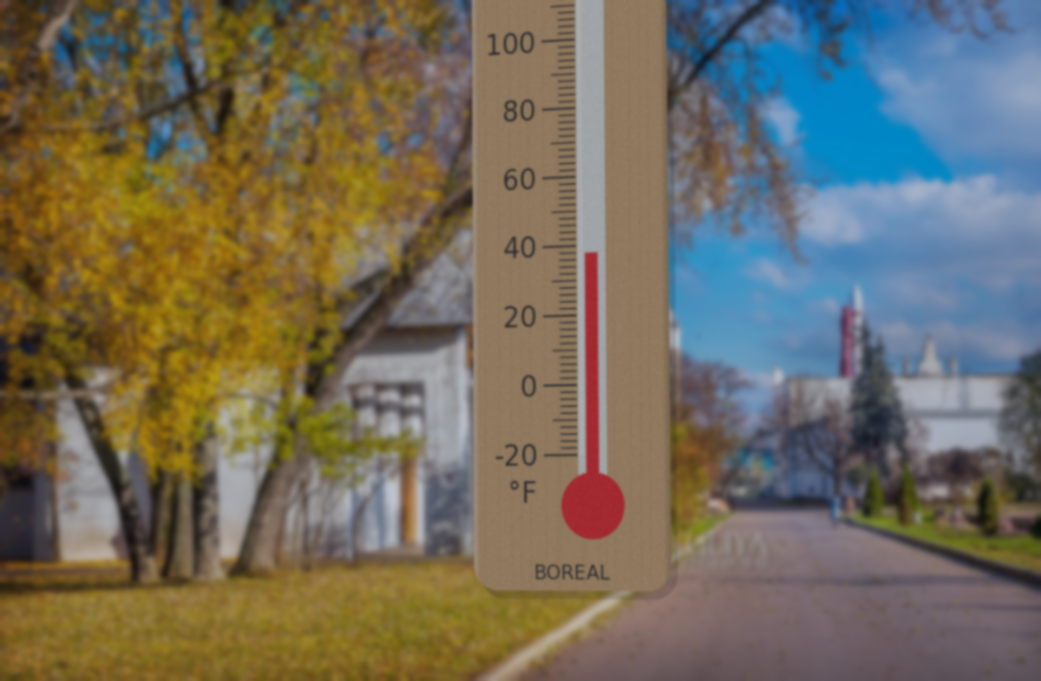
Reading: 38 (°F)
